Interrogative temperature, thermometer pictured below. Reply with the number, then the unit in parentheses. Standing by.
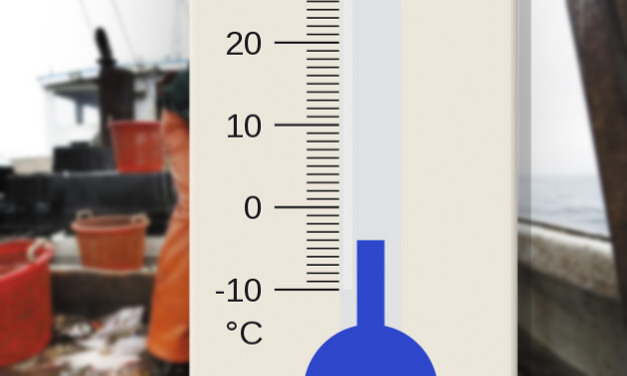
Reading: -4 (°C)
